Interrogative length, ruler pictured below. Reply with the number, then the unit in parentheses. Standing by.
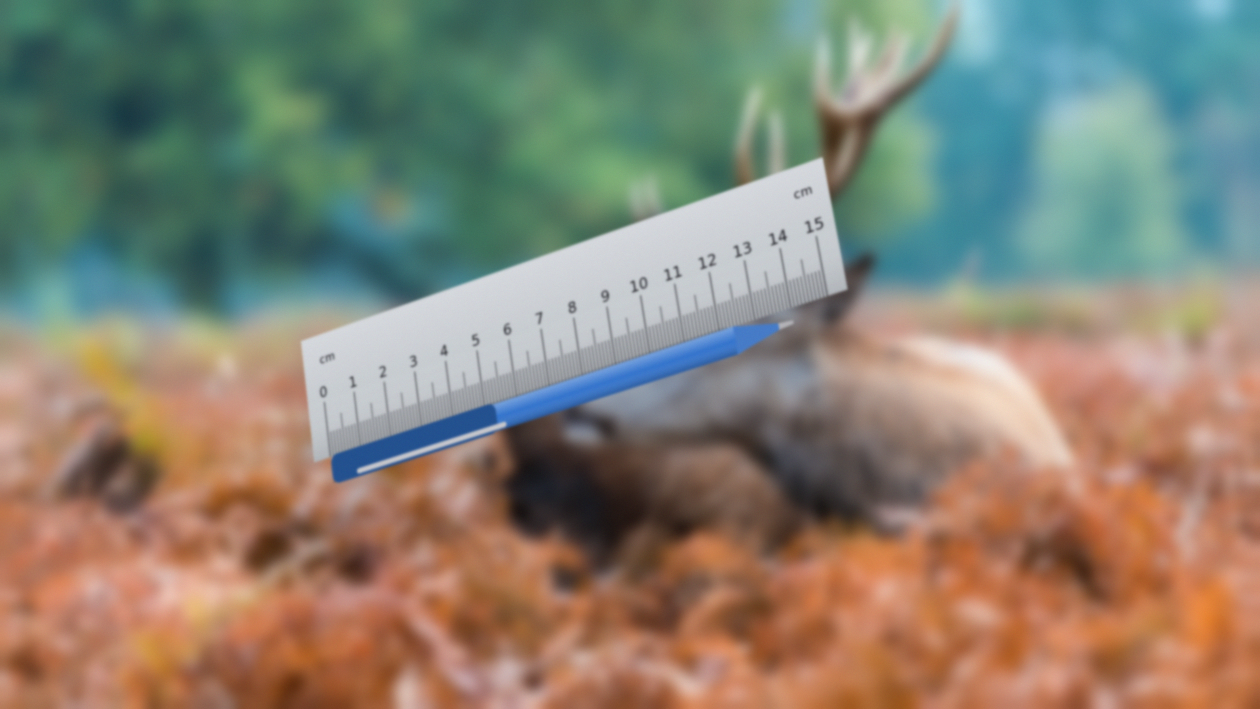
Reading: 14 (cm)
